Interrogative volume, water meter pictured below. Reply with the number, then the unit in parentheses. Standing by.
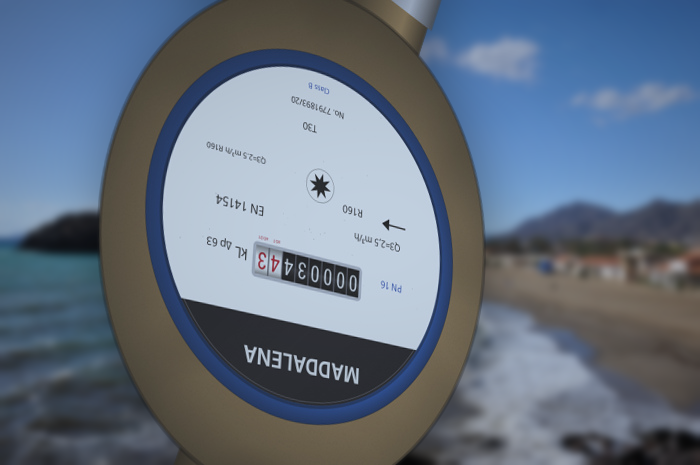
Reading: 34.43 (kL)
